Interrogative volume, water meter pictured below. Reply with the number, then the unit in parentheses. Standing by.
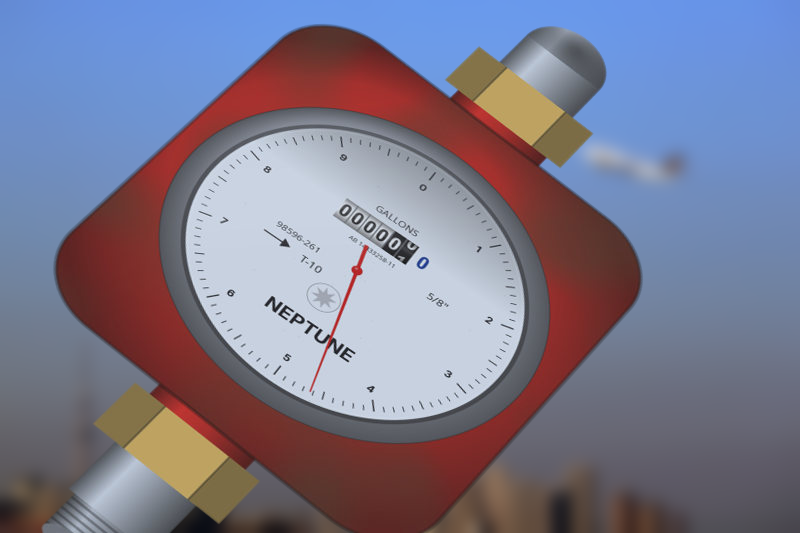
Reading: 4.6 (gal)
